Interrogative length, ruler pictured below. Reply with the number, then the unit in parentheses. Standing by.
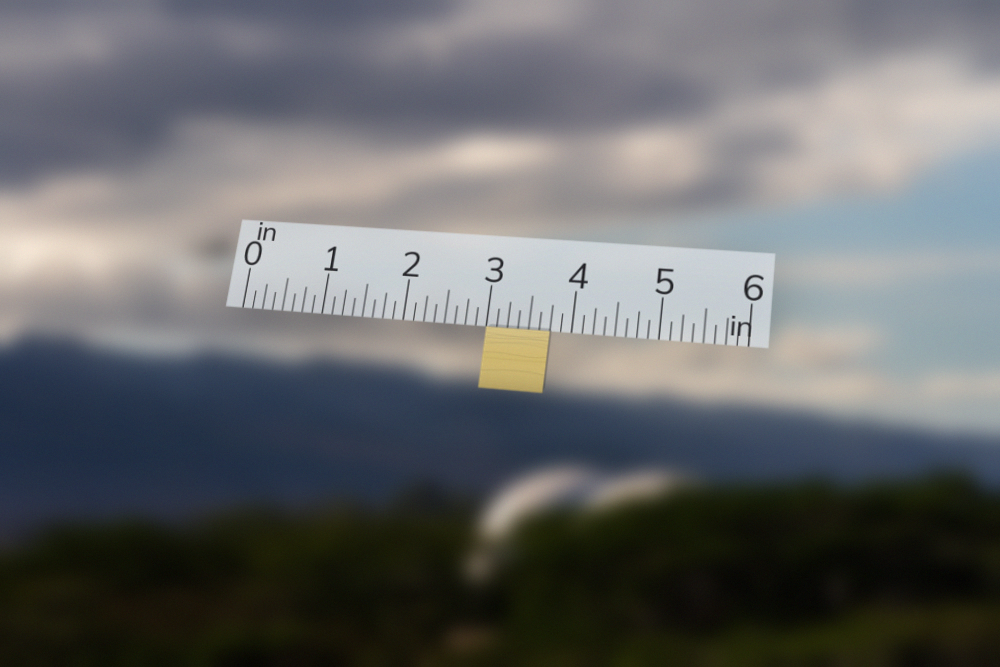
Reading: 0.75 (in)
